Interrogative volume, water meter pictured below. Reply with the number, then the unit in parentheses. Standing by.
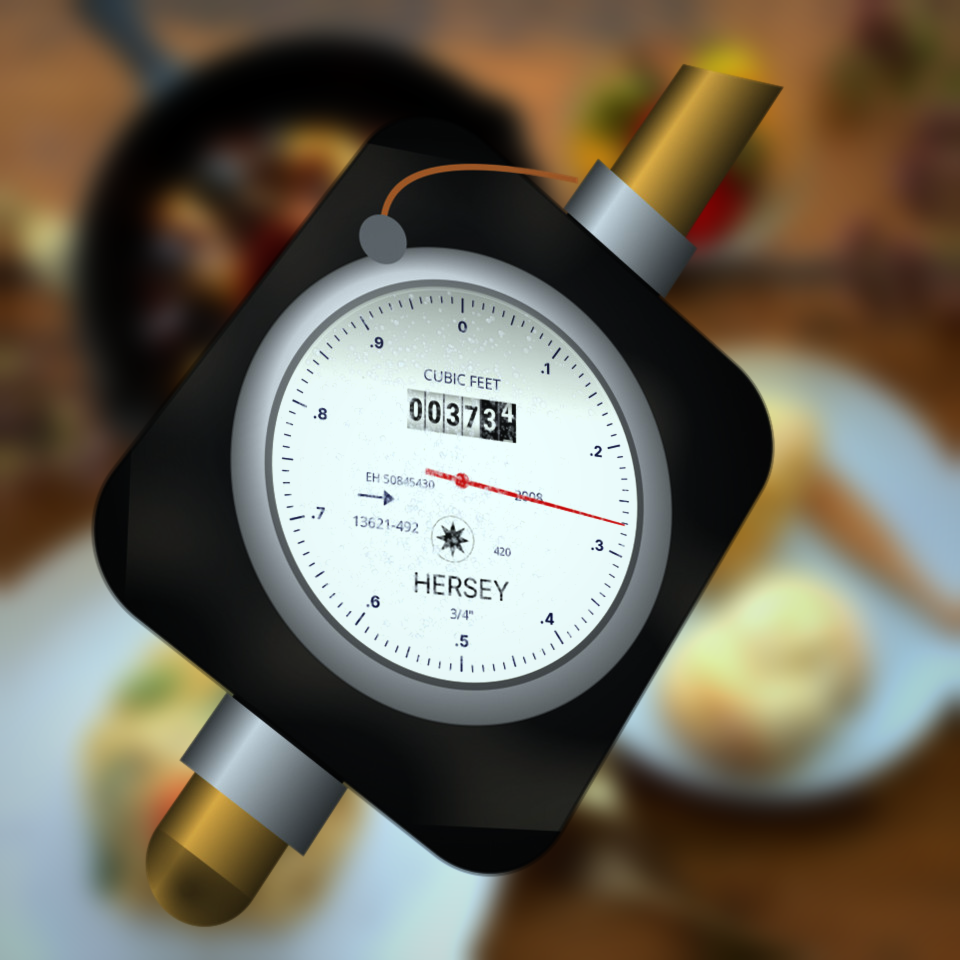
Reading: 3734.27 (ft³)
